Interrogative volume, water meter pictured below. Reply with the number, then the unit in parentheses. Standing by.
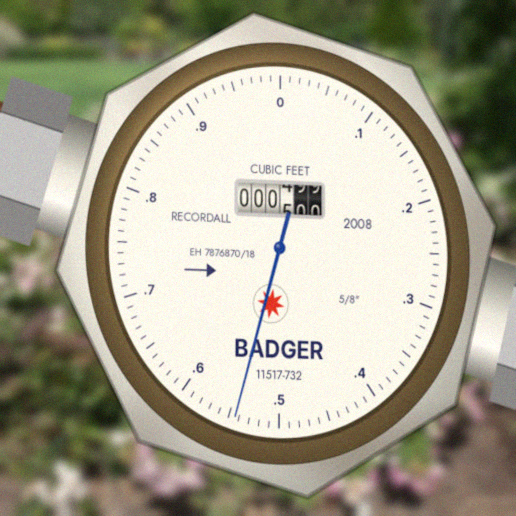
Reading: 499.54 (ft³)
